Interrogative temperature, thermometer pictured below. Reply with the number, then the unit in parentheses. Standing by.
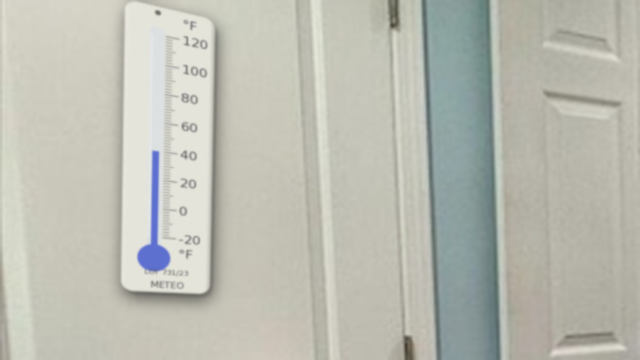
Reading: 40 (°F)
